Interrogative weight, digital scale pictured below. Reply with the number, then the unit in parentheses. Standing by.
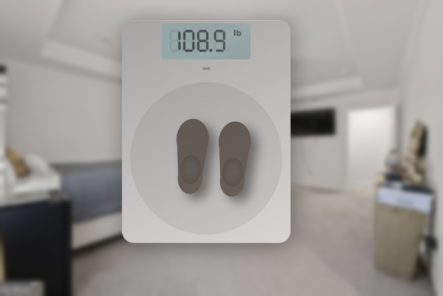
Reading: 108.9 (lb)
